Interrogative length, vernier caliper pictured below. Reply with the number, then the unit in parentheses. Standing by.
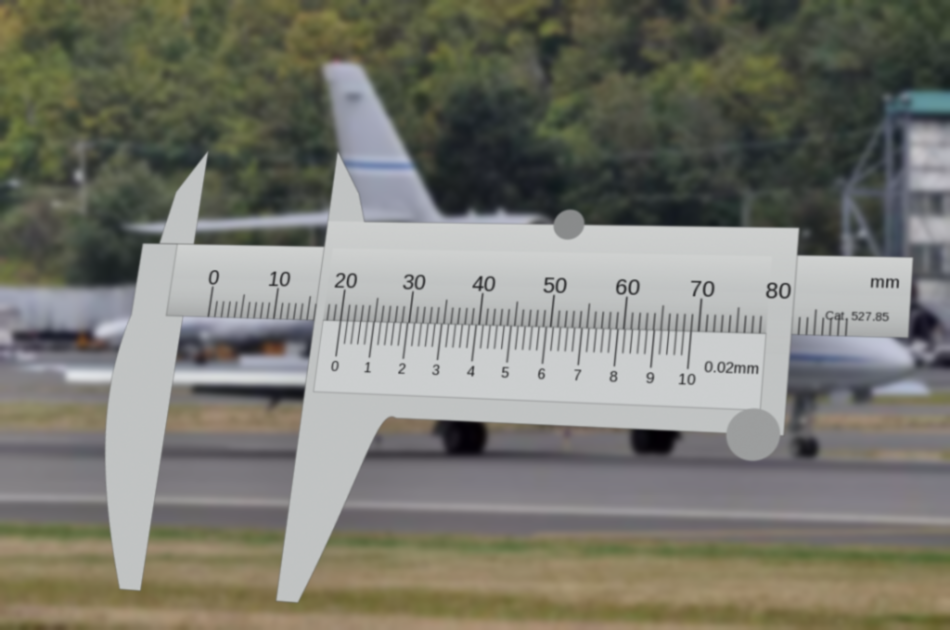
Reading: 20.0 (mm)
